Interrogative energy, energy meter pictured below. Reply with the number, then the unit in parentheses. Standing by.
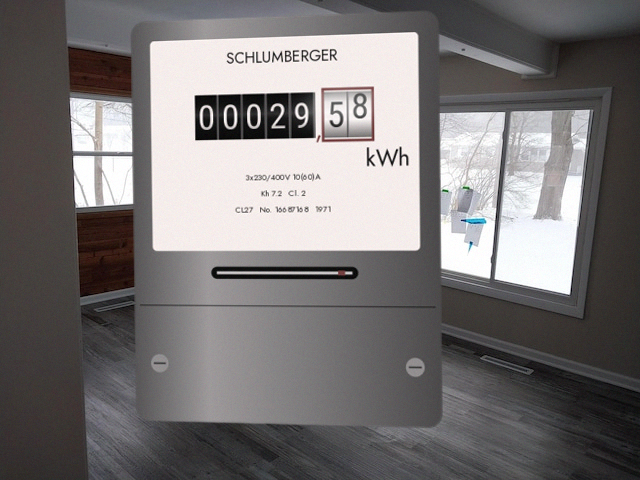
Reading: 29.58 (kWh)
